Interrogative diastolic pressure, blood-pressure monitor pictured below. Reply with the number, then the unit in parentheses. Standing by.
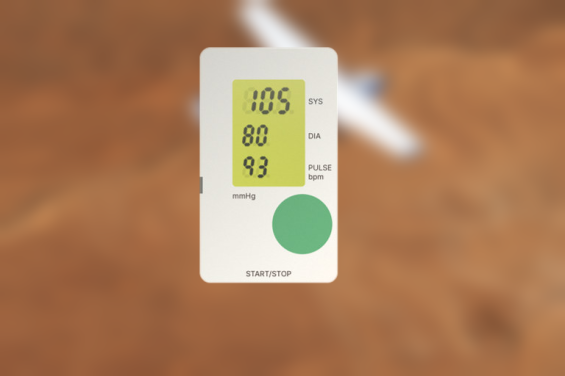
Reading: 80 (mmHg)
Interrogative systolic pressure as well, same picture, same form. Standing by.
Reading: 105 (mmHg)
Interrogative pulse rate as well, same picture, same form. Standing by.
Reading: 93 (bpm)
